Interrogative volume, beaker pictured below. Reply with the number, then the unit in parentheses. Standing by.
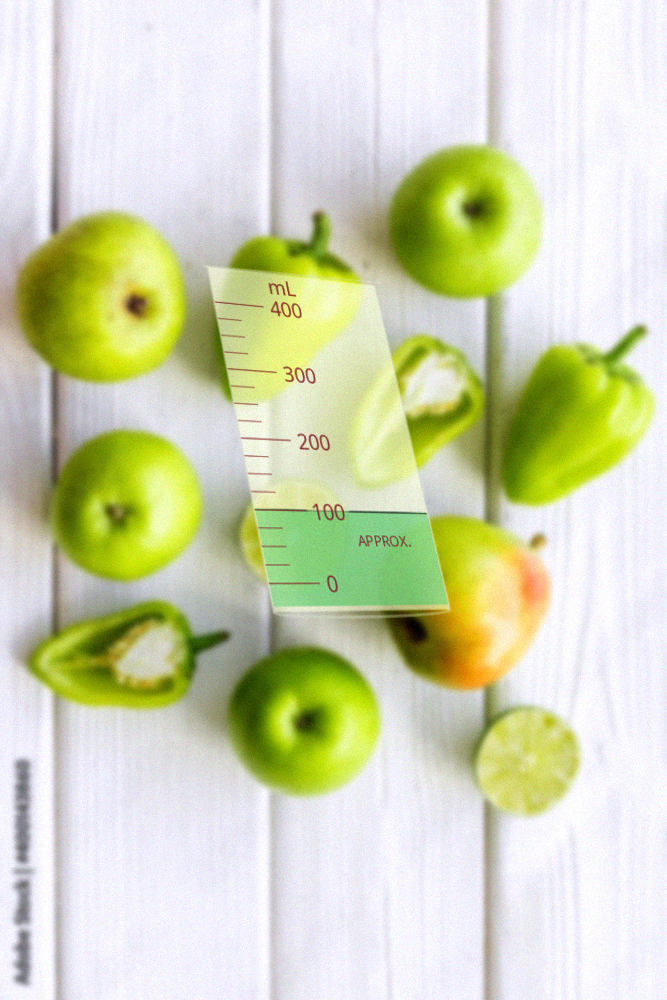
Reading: 100 (mL)
